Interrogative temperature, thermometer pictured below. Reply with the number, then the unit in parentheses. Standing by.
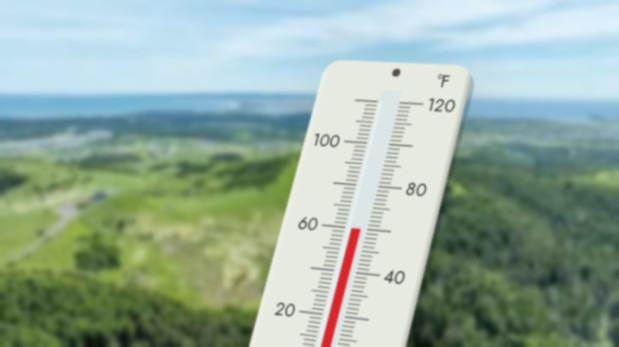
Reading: 60 (°F)
